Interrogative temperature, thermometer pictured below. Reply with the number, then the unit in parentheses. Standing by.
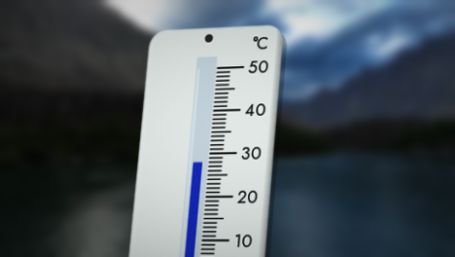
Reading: 28 (°C)
